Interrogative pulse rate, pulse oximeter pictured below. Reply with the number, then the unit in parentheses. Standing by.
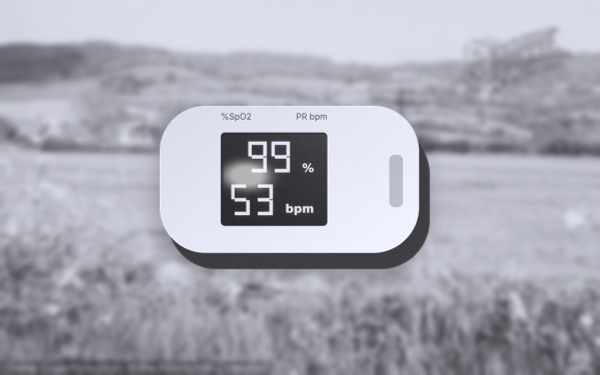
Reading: 53 (bpm)
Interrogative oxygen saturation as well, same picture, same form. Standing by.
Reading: 99 (%)
